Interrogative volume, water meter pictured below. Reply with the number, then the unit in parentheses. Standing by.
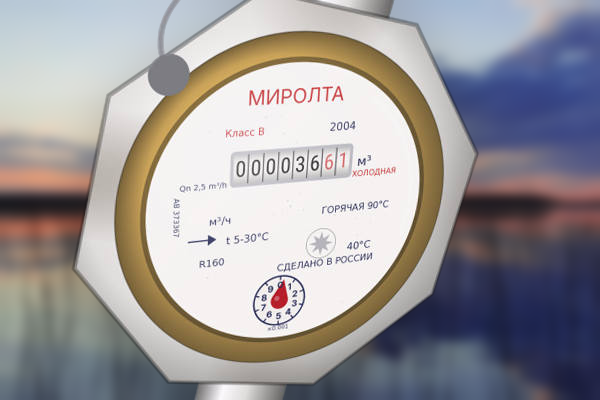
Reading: 36.610 (m³)
